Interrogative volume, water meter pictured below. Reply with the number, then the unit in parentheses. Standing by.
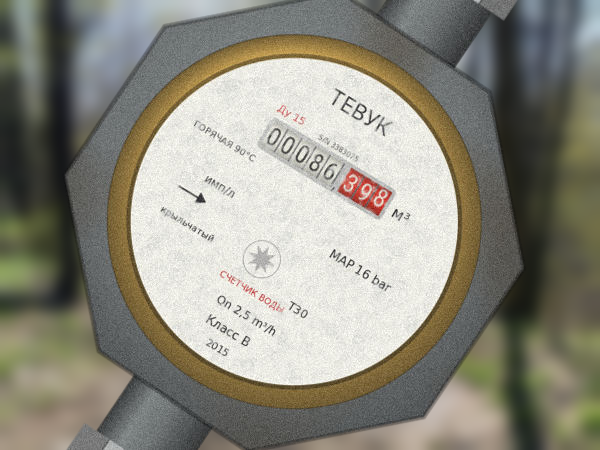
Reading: 86.398 (m³)
